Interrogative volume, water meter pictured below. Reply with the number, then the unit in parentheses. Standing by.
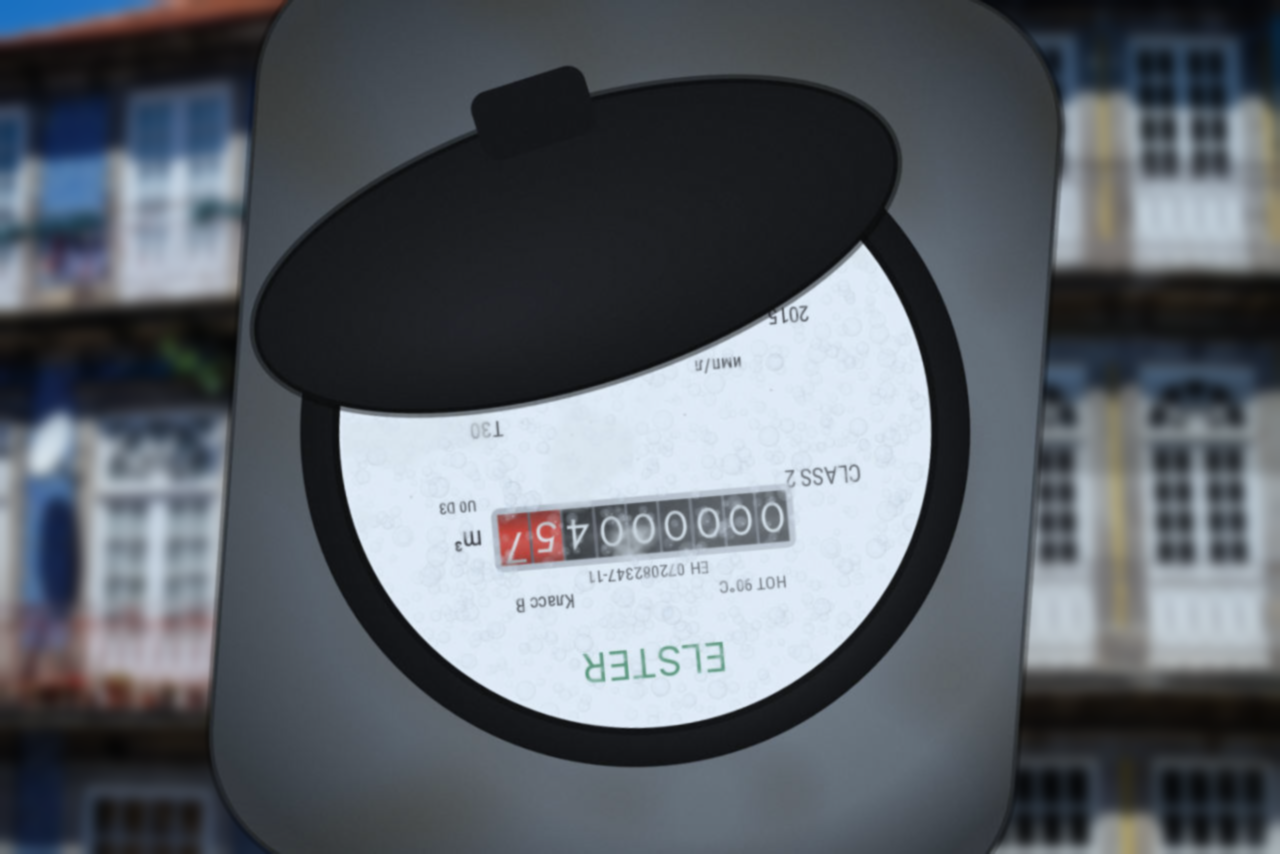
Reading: 4.57 (m³)
